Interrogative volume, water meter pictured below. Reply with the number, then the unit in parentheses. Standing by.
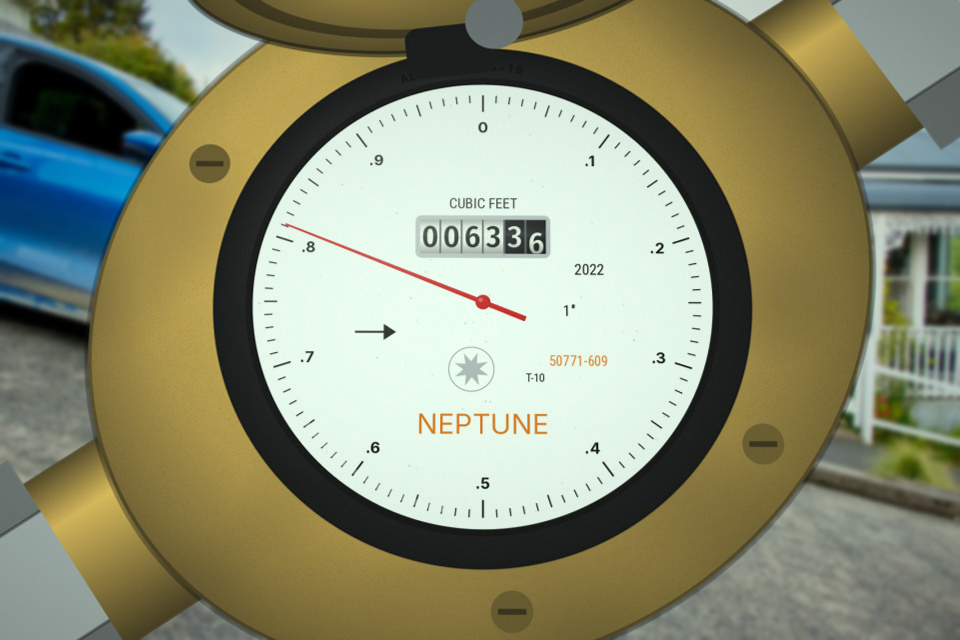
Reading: 6335.81 (ft³)
